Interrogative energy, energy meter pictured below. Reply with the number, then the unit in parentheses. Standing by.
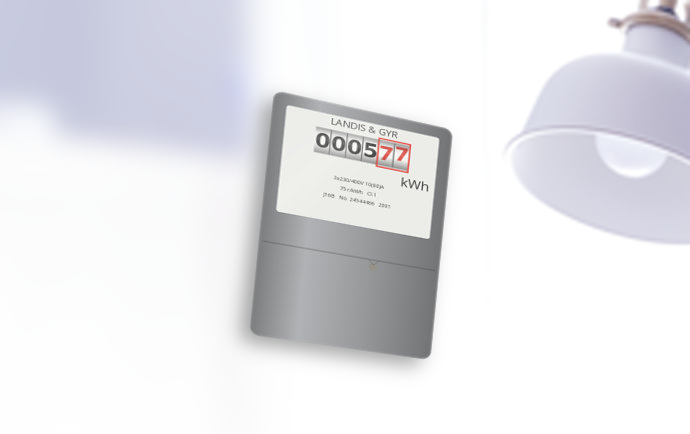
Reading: 5.77 (kWh)
